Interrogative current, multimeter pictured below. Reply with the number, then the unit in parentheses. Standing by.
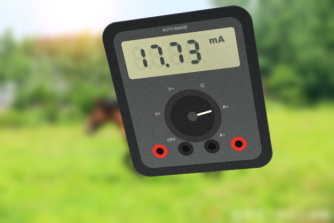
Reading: 17.73 (mA)
